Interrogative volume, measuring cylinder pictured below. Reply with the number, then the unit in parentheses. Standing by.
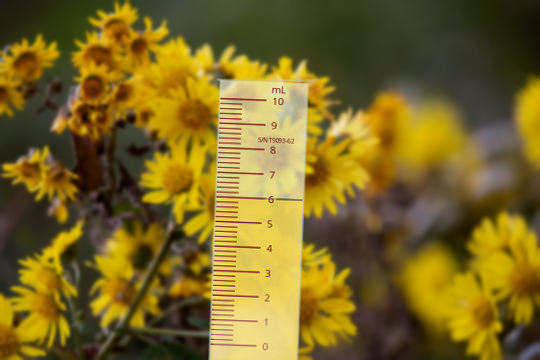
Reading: 6 (mL)
